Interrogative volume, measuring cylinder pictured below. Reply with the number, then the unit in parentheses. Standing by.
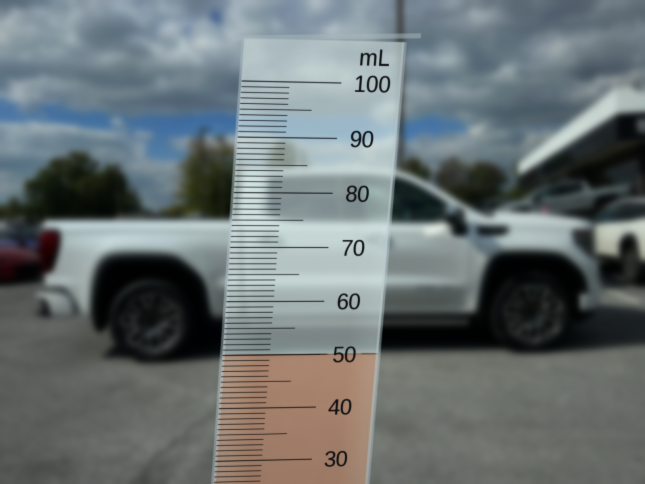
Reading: 50 (mL)
